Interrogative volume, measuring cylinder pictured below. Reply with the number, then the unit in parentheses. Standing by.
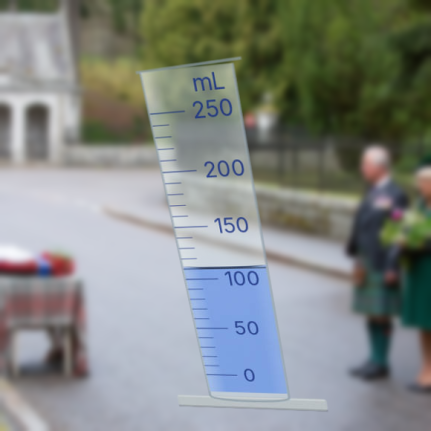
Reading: 110 (mL)
